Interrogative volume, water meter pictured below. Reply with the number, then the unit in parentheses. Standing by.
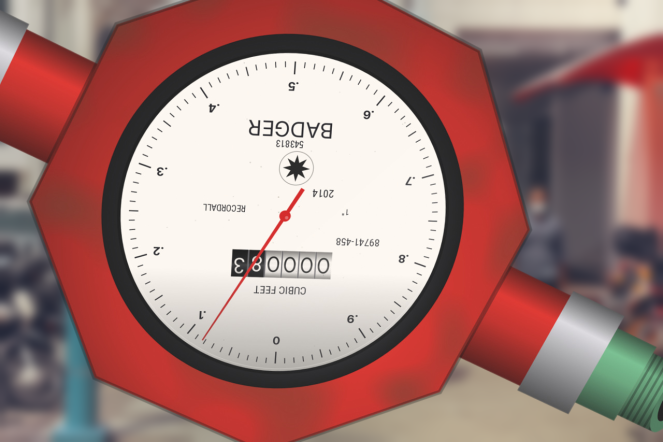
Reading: 83.08 (ft³)
